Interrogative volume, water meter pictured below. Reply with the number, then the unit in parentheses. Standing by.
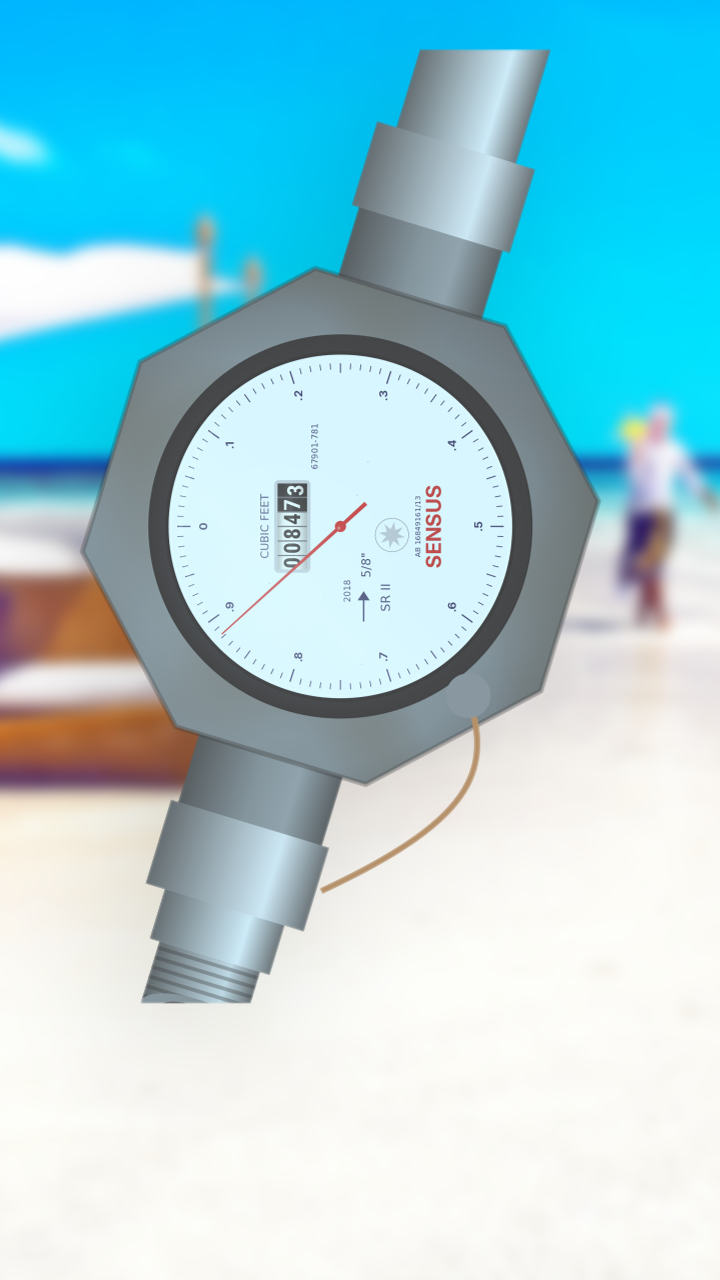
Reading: 8472.88 (ft³)
